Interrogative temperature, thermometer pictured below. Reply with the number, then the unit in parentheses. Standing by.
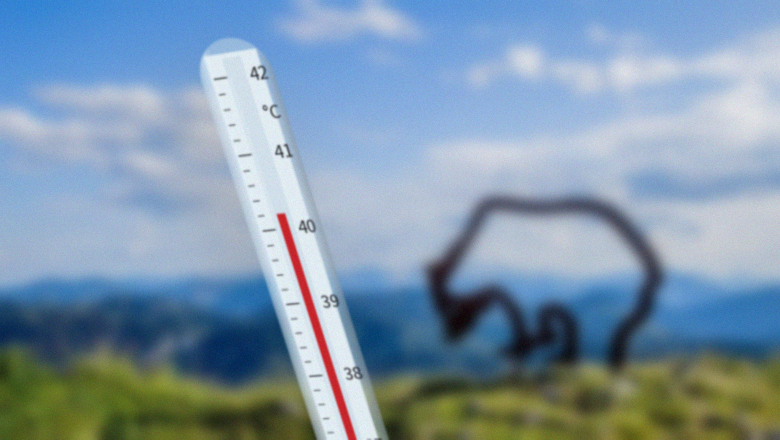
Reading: 40.2 (°C)
